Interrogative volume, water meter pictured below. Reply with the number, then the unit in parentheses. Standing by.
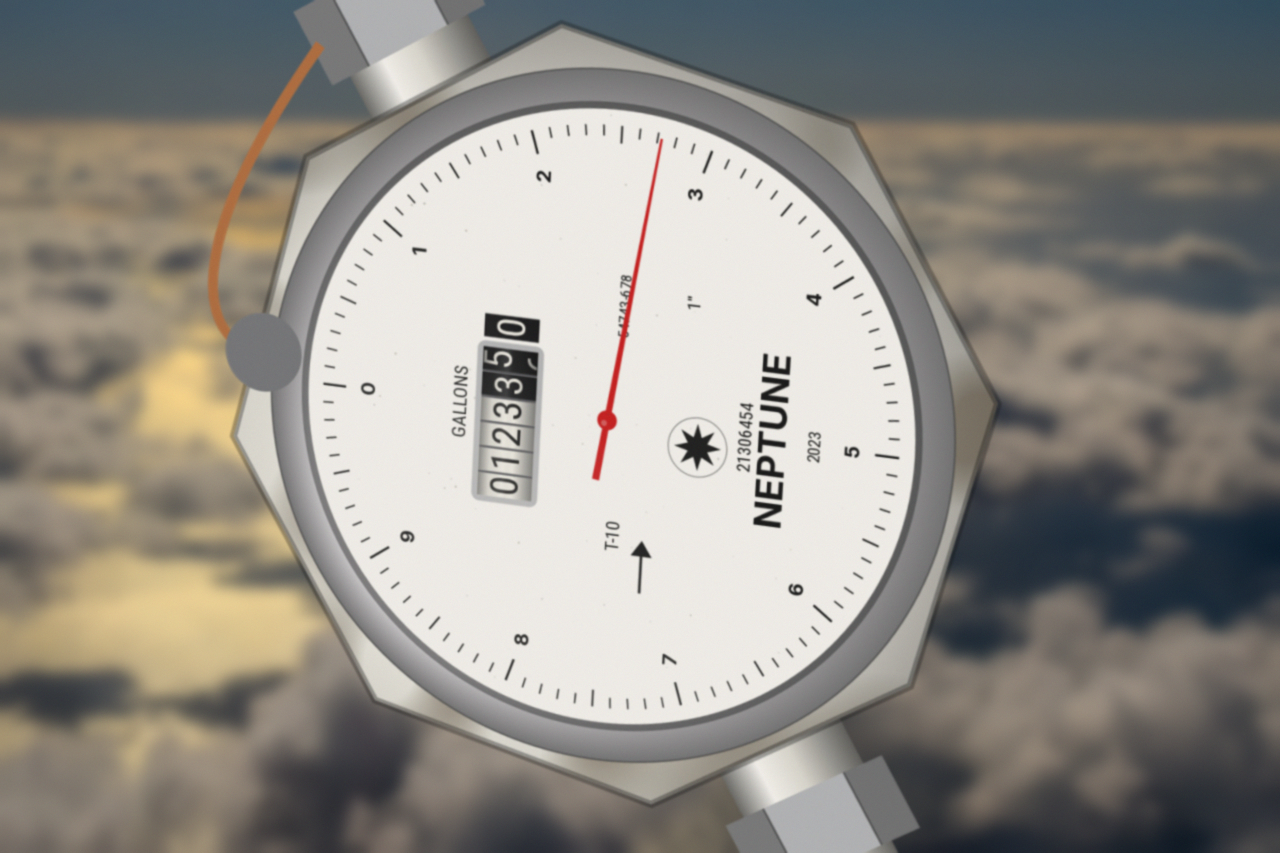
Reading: 123352.7 (gal)
